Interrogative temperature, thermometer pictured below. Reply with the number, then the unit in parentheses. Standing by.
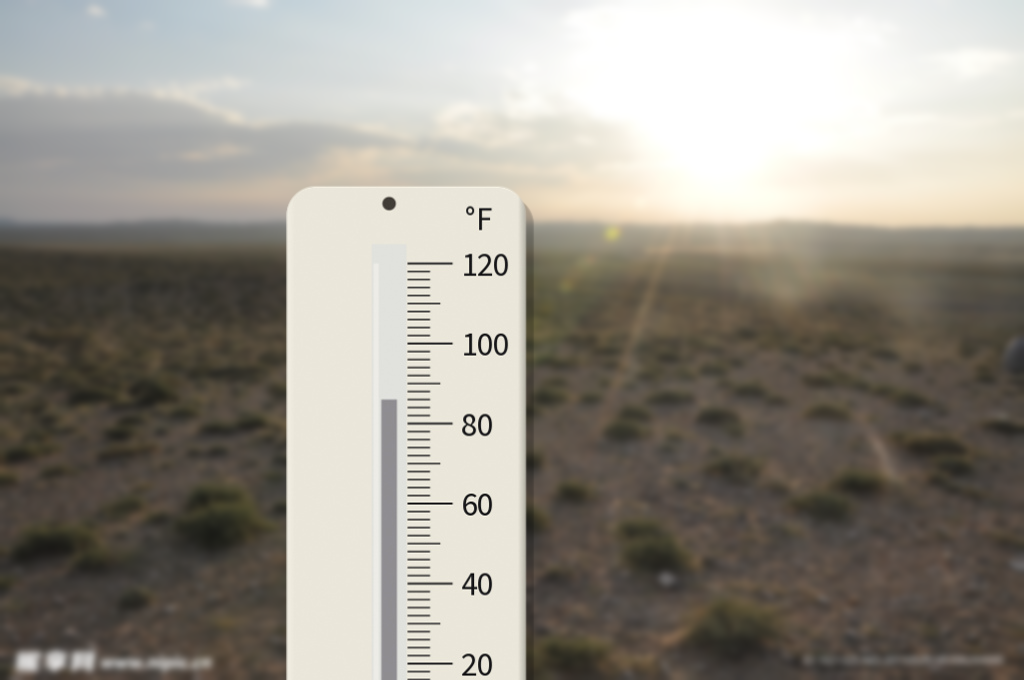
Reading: 86 (°F)
